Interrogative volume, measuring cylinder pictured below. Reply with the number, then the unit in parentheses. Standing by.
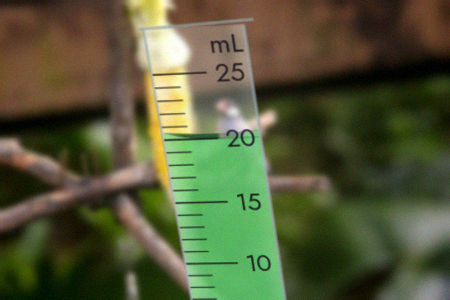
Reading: 20 (mL)
